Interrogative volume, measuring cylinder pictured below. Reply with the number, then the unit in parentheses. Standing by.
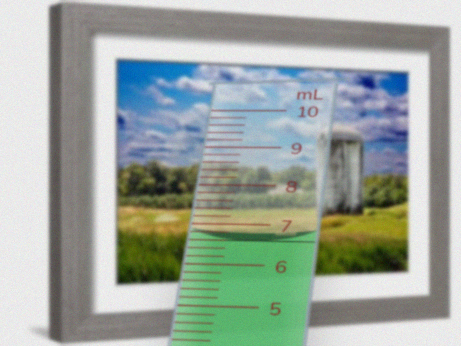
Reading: 6.6 (mL)
